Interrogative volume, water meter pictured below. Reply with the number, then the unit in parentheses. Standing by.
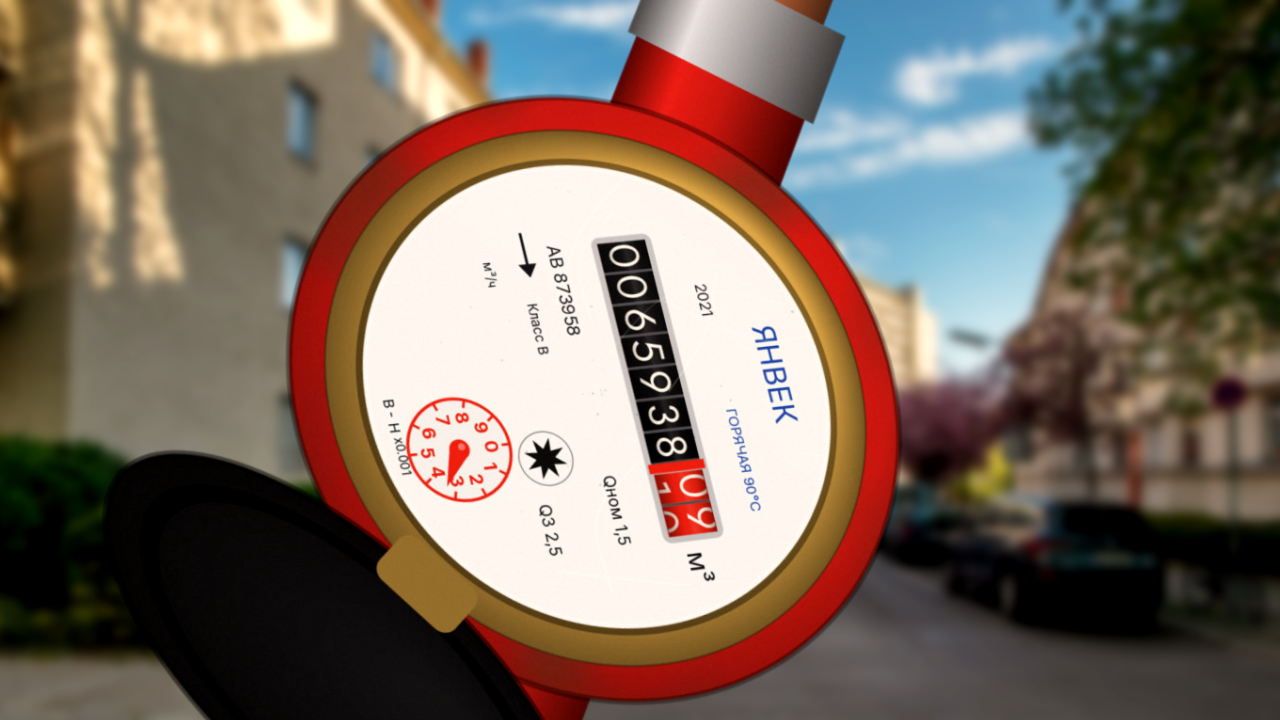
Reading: 65938.093 (m³)
